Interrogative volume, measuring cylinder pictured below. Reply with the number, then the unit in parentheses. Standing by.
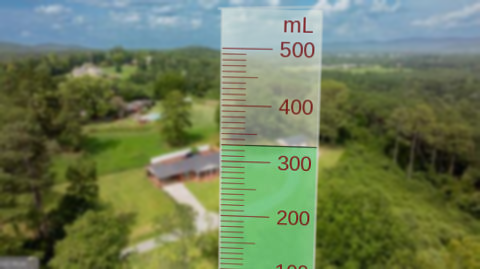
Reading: 330 (mL)
